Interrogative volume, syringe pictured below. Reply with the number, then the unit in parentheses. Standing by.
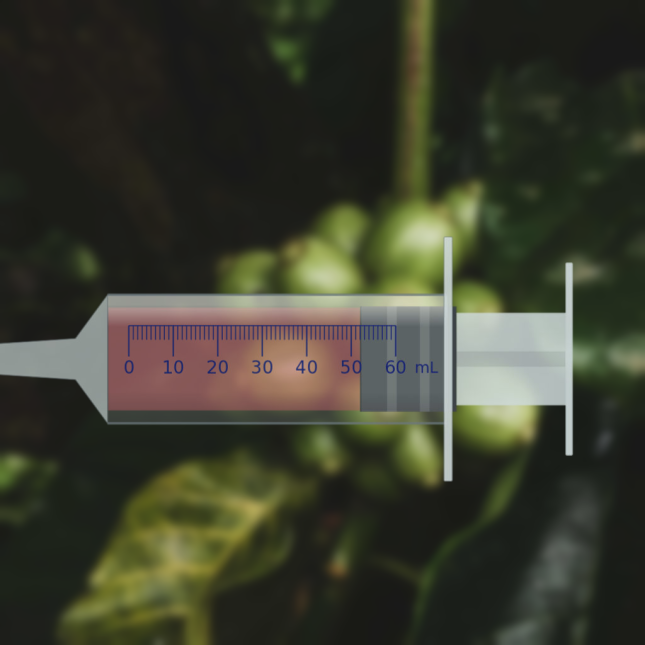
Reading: 52 (mL)
